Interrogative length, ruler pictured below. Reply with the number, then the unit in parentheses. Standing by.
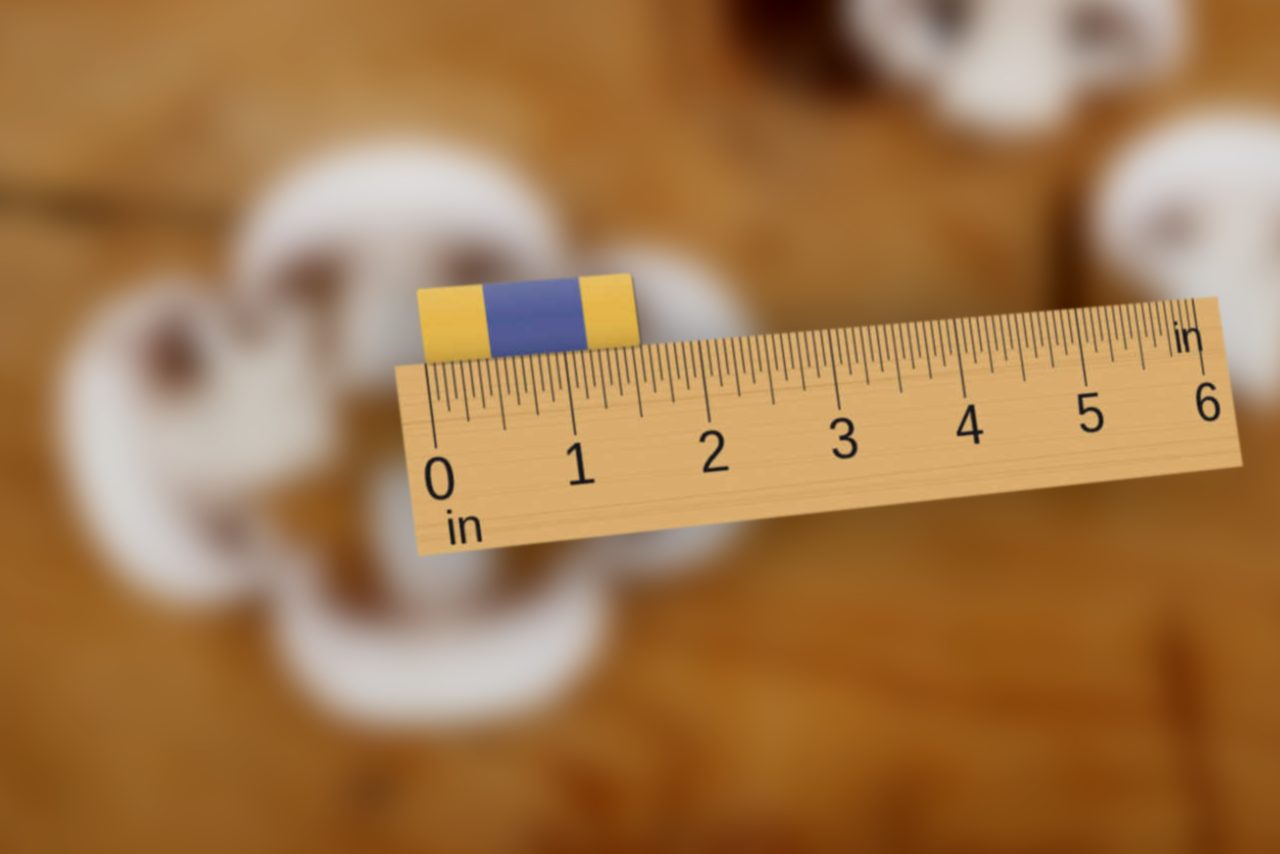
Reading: 1.5625 (in)
